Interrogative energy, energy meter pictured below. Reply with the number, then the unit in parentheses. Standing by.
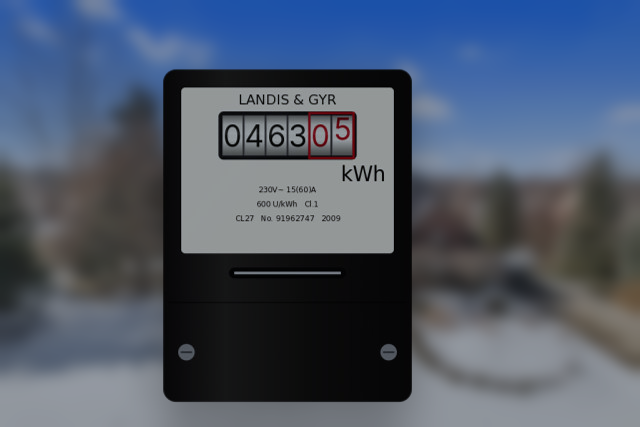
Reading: 463.05 (kWh)
